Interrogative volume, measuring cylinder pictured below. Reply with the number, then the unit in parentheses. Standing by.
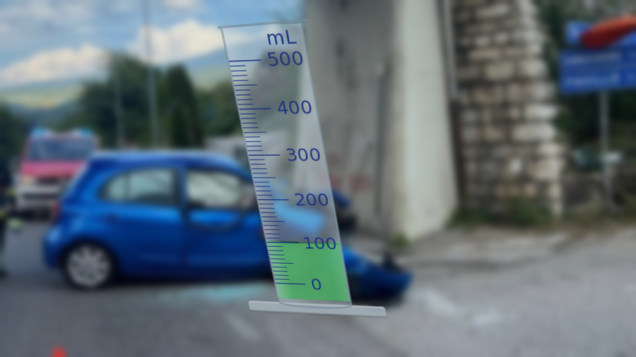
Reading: 100 (mL)
